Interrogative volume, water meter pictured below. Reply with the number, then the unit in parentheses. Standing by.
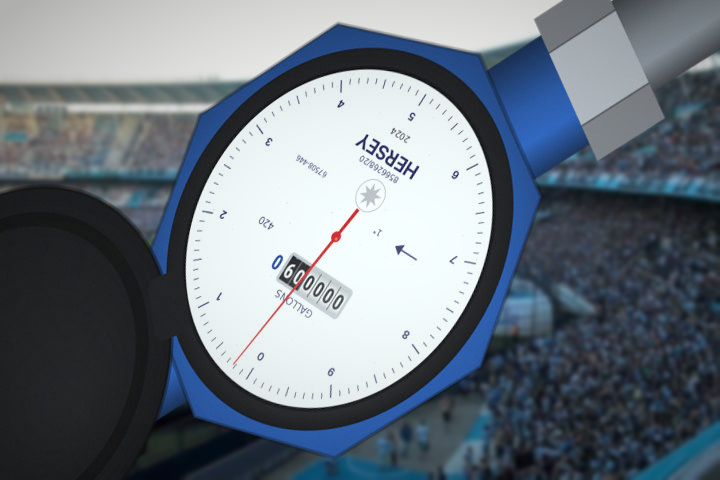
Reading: 90.2 (gal)
